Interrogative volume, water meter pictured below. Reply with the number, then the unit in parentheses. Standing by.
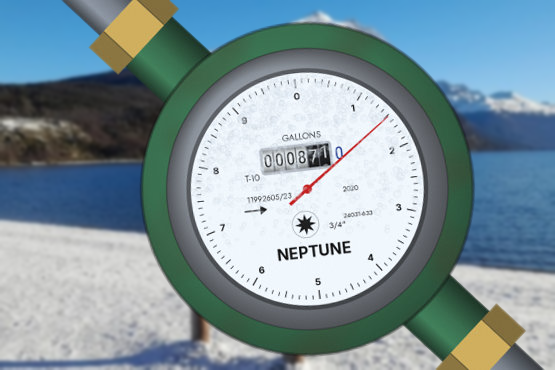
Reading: 8711.5 (gal)
